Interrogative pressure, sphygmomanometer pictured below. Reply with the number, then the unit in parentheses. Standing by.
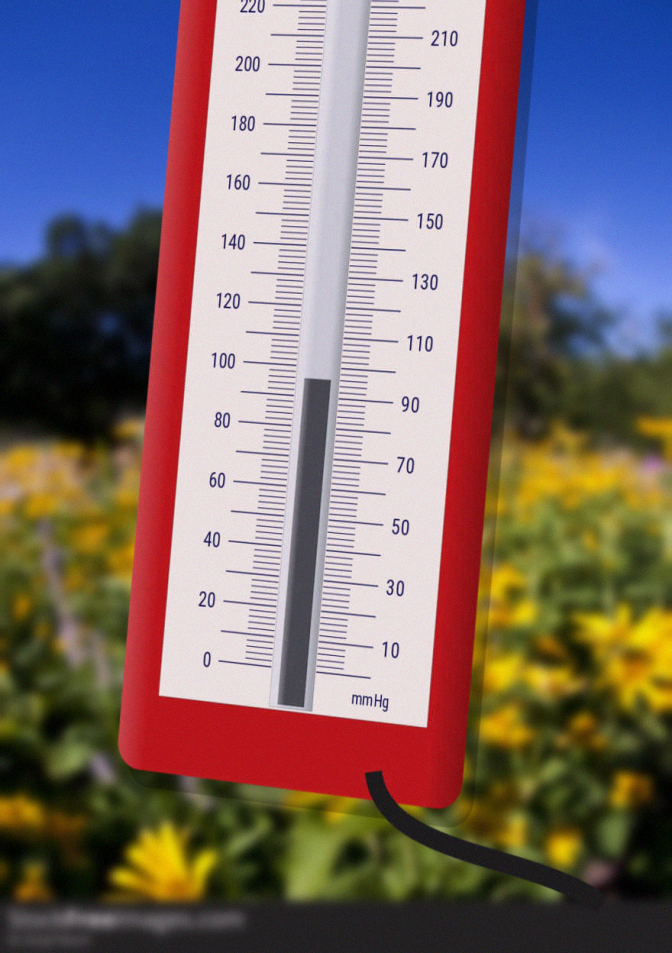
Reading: 96 (mmHg)
